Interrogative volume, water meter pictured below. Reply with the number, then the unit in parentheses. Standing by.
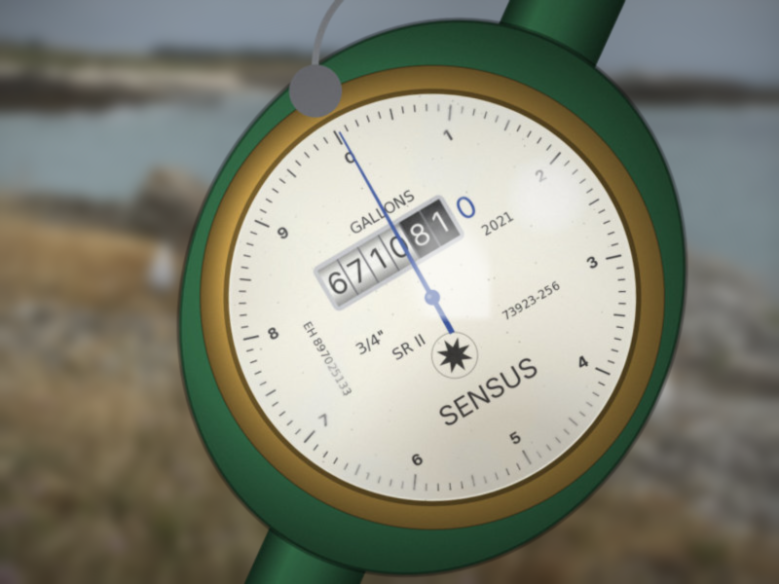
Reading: 6710810.0 (gal)
